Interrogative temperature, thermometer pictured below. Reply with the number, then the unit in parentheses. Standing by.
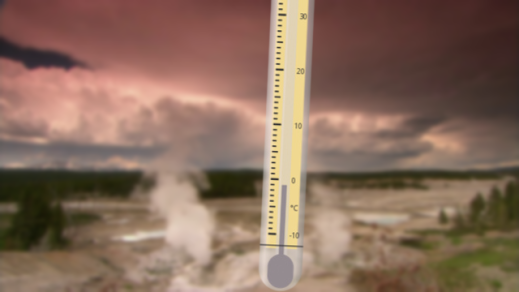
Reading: -1 (°C)
